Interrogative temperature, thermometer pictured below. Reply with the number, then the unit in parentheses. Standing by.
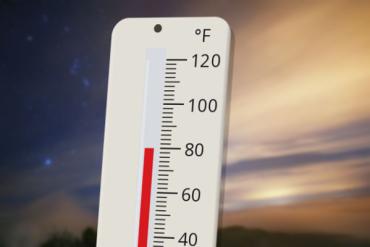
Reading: 80 (°F)
